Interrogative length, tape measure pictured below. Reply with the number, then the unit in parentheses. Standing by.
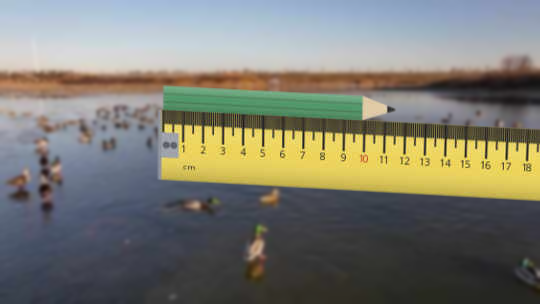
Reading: 11.5 (cm)
